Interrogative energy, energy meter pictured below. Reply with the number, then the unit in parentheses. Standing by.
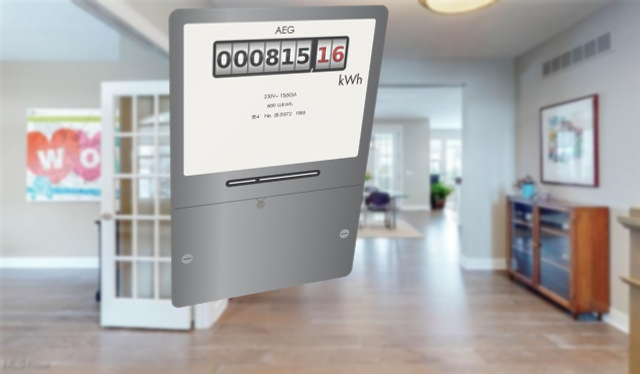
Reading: 815.16 (kWh)
